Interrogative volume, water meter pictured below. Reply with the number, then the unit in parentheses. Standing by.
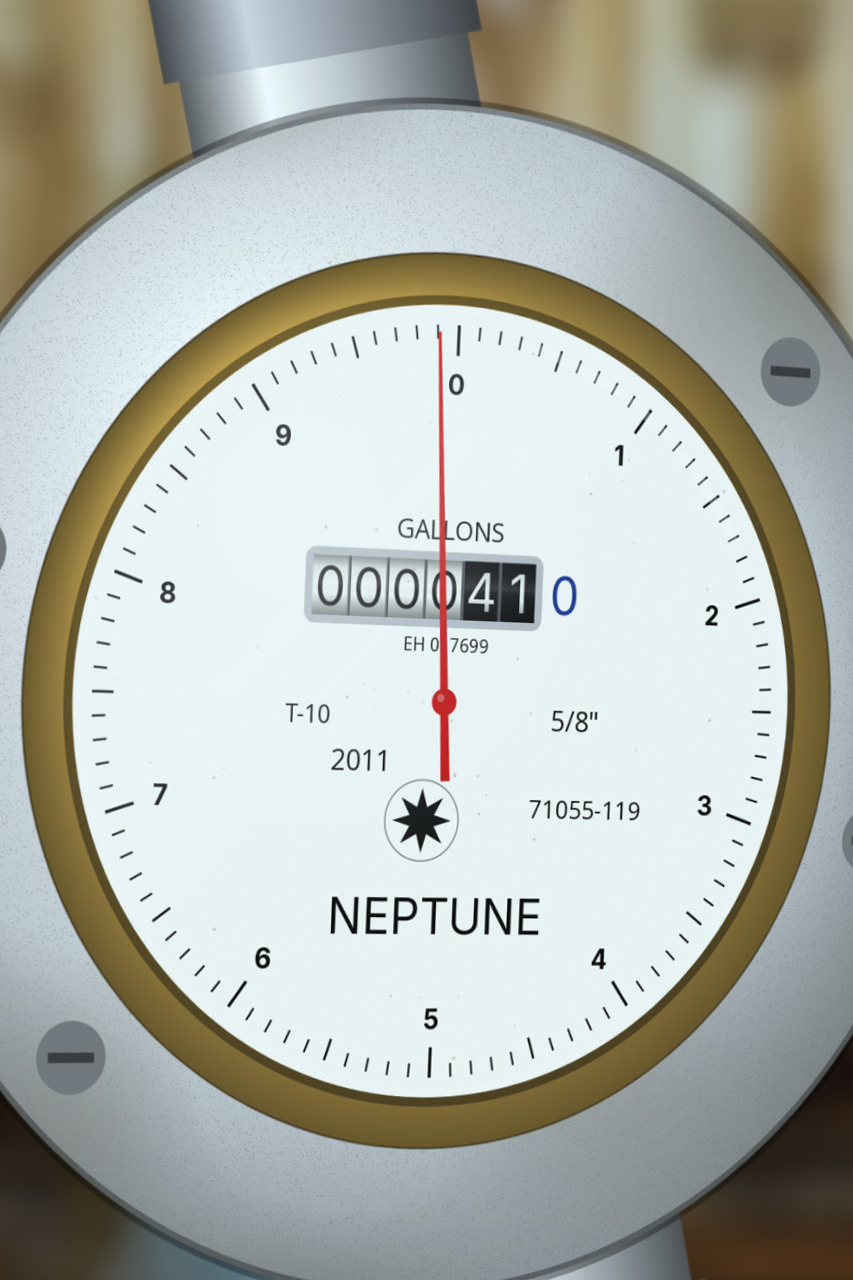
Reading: 409.9 (gal)
